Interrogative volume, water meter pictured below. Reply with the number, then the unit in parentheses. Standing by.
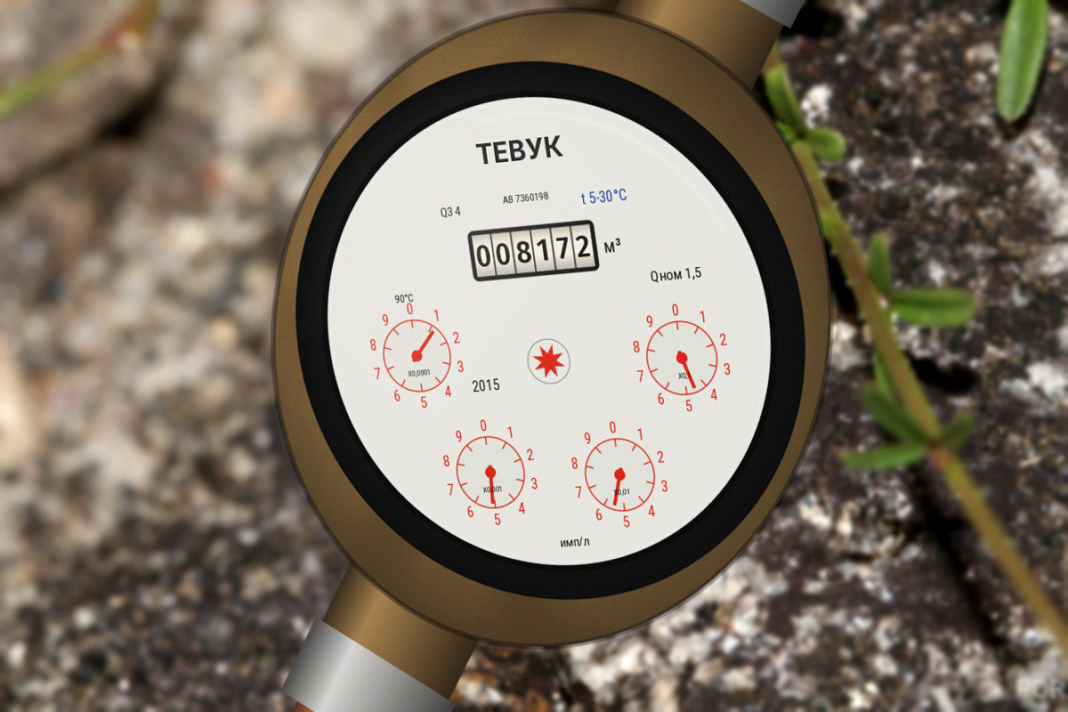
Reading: 8172.4551 (m³)
